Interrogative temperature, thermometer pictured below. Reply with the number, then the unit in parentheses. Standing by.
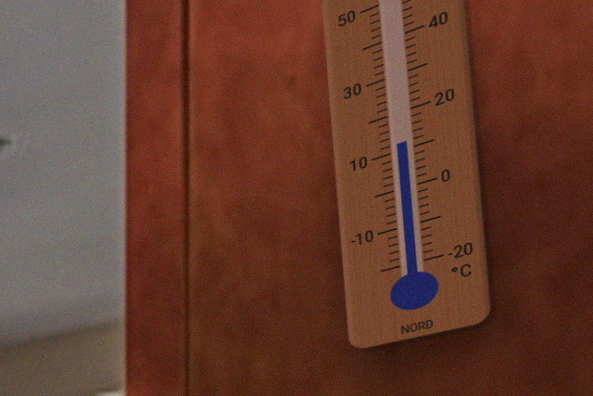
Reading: 12 (°C)
